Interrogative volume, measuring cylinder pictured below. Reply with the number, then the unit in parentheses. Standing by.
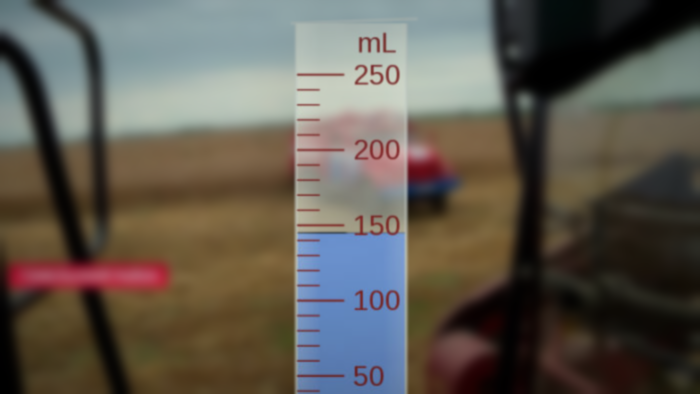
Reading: 145 (mL)
